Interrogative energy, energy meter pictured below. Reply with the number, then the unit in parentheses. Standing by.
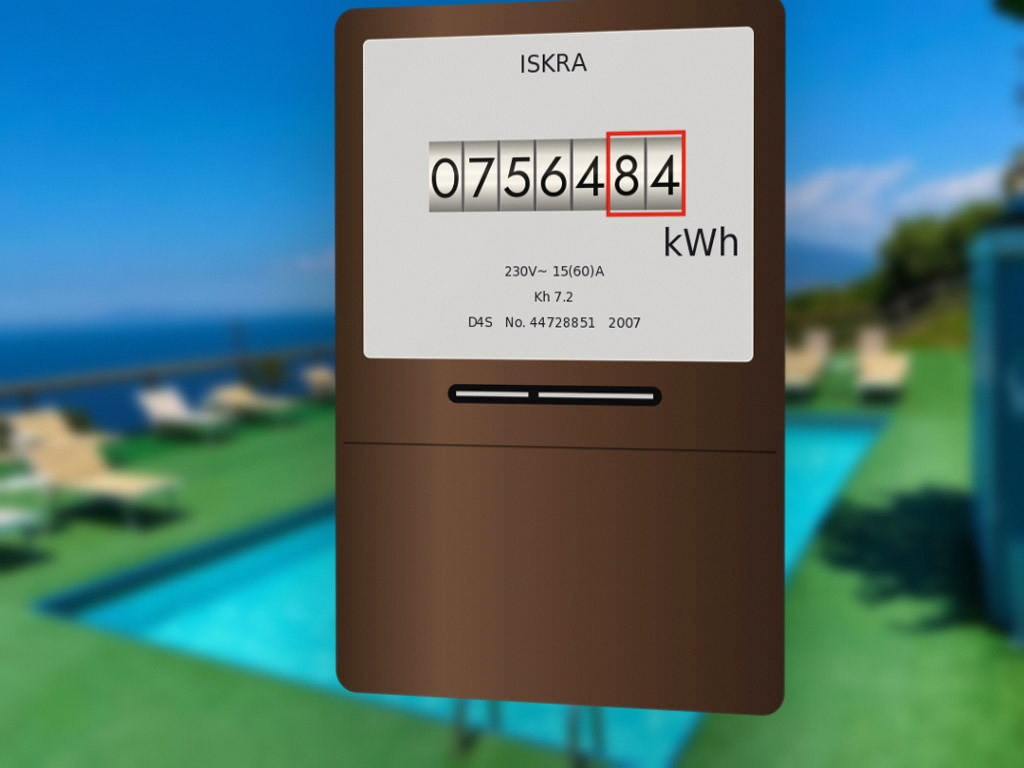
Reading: 7564.84 (kWh)
